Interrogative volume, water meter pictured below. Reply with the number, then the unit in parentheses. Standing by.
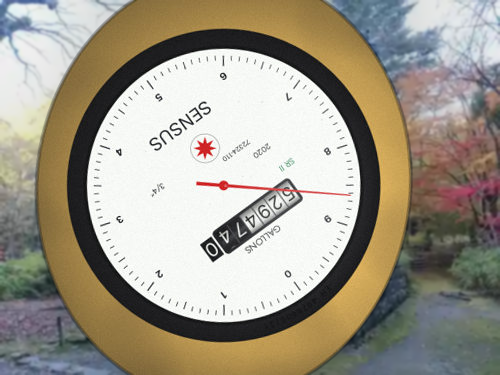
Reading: 5294738.6 (gal)
